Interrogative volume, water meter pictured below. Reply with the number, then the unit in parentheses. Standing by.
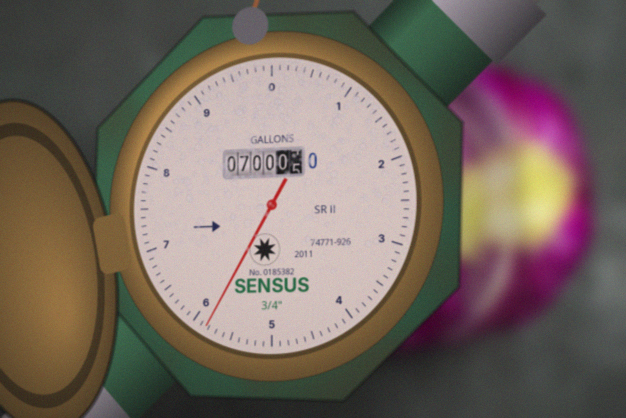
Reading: 700045.8 (gal)
